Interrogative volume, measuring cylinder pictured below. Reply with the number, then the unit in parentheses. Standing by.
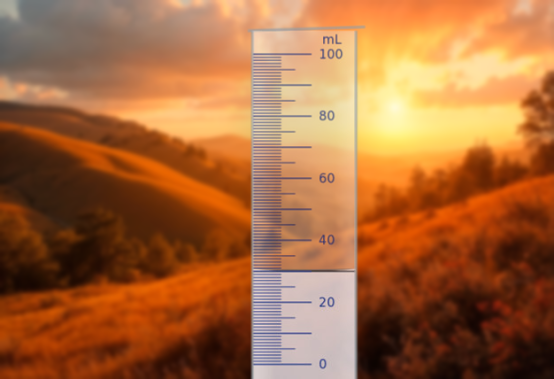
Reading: 30 (mL)
